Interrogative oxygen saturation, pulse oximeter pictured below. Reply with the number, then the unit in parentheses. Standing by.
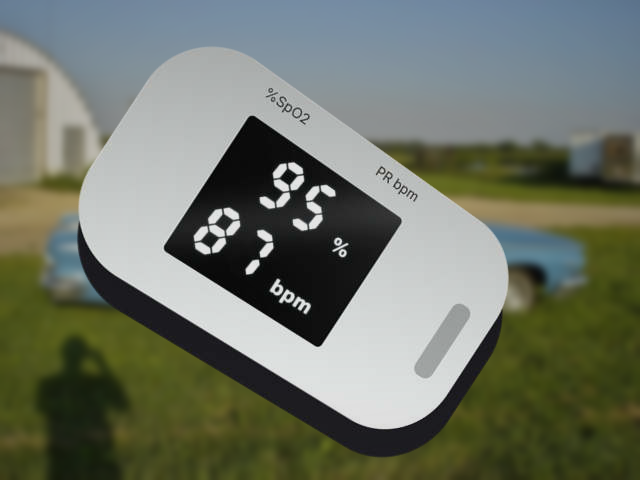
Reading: 95 (%)
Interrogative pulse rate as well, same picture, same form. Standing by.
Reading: 87 (bpm)
